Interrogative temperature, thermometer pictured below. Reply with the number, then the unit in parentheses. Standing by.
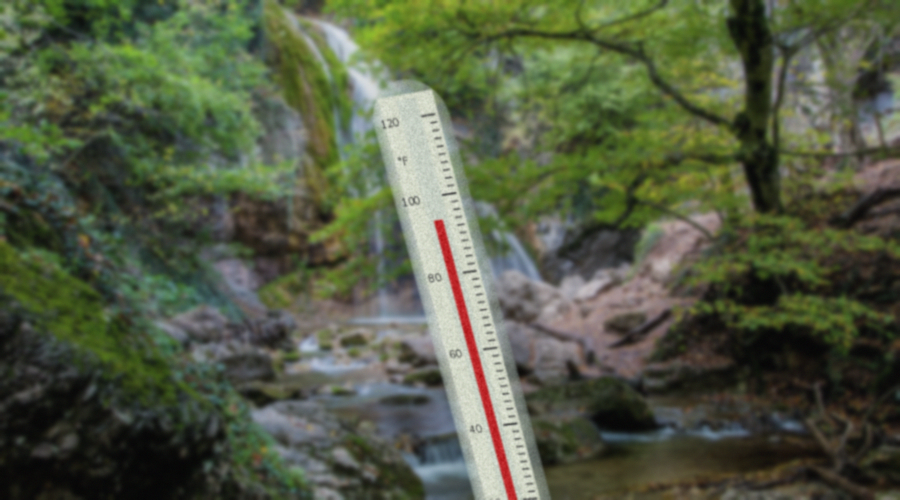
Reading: 94 (°F)
